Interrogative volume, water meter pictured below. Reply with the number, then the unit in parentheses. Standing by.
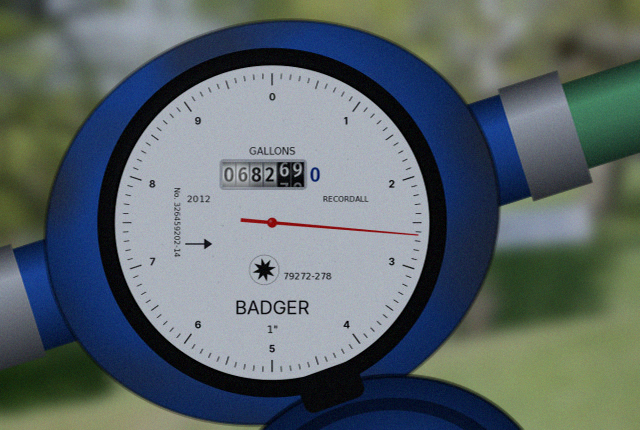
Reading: 682692.6 (gal)
